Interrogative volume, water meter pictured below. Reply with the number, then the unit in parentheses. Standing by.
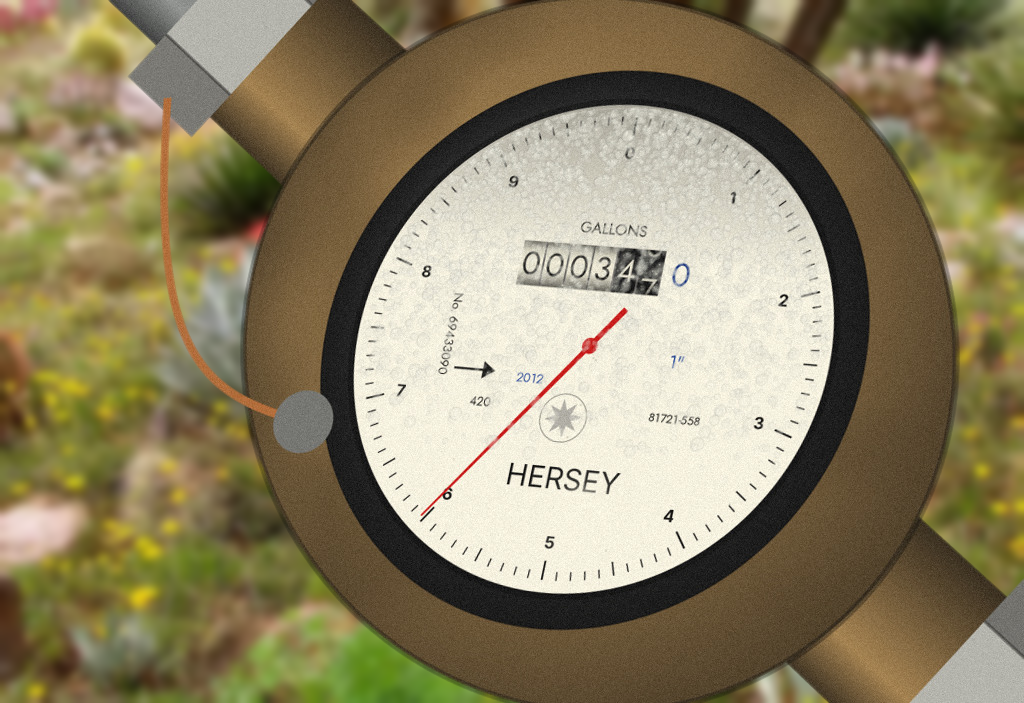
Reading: 3466.0 (gal)
